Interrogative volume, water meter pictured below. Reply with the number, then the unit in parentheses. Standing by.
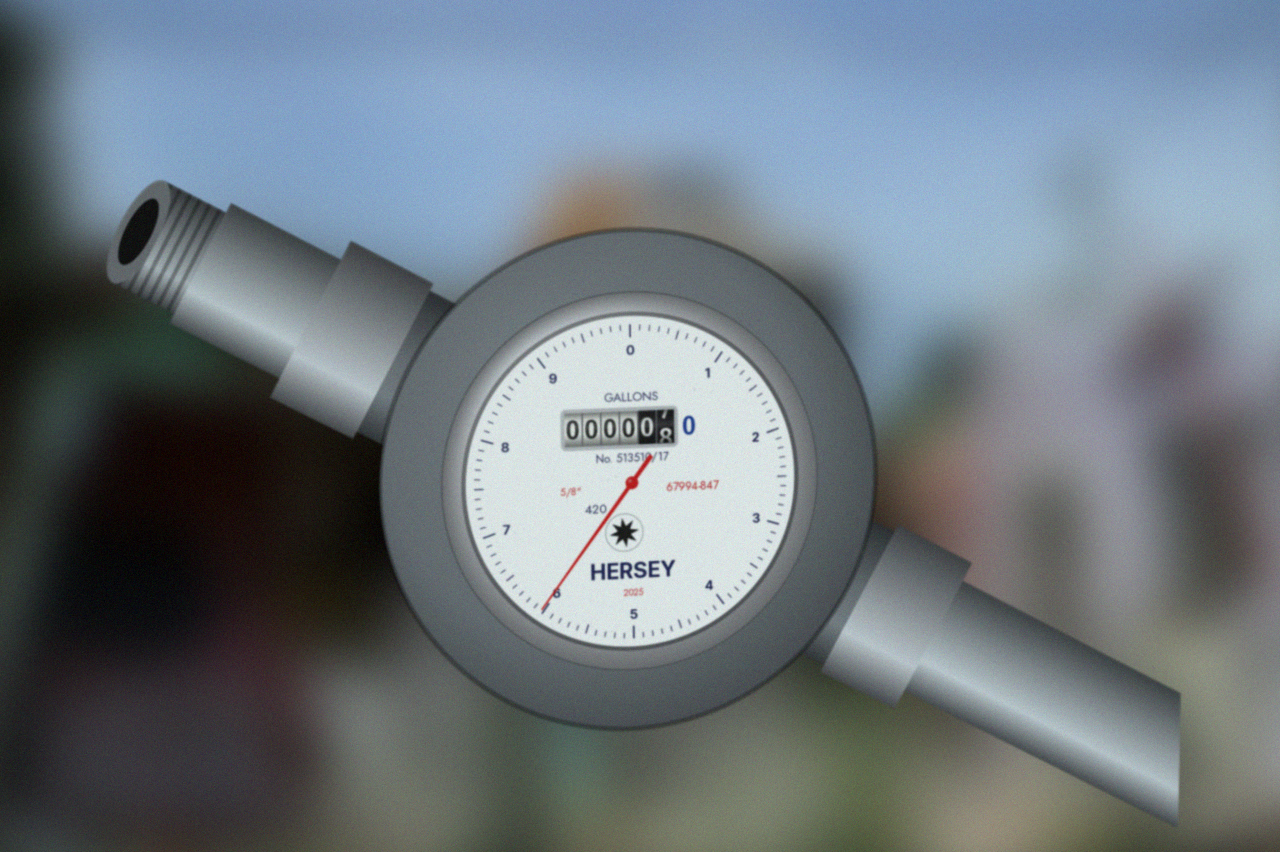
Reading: 76.0 (gal)
